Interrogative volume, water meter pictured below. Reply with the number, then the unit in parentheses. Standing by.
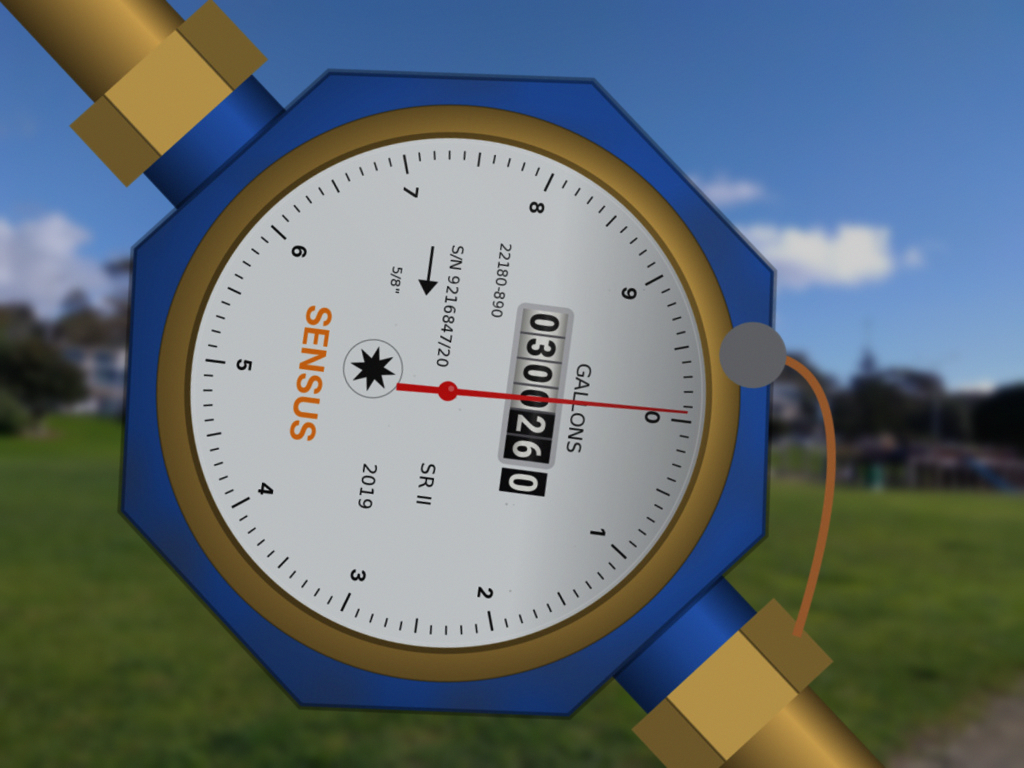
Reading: 300259.9 (gal)
